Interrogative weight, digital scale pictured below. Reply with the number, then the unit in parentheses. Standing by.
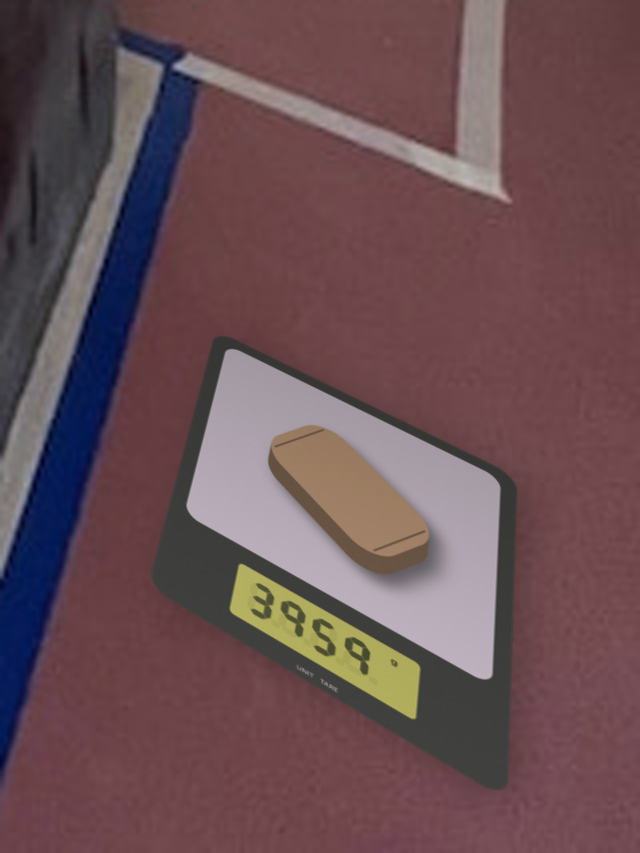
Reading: 3959 (g)
